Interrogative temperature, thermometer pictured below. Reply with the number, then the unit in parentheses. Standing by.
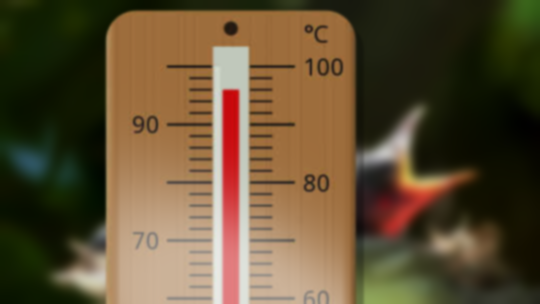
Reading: 96 (°C)
